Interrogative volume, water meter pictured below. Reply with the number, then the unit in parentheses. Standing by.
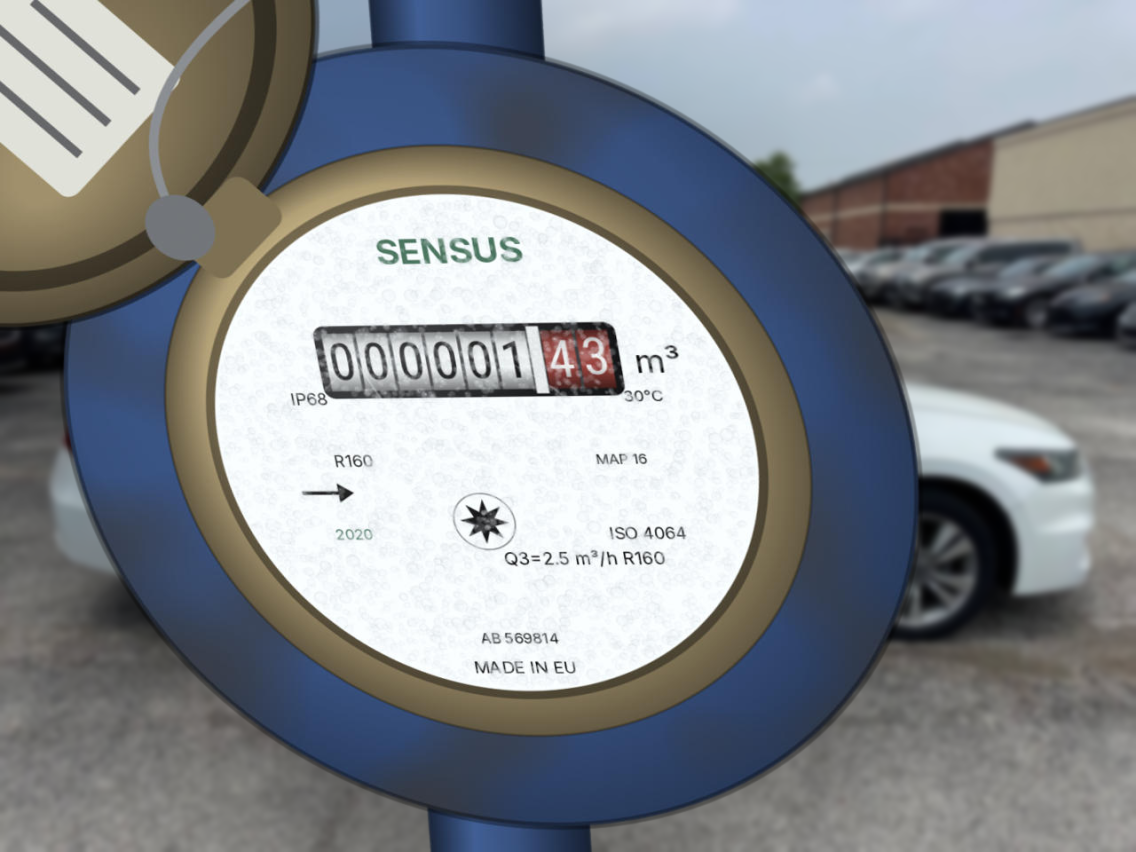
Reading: 1.43 (m³)
